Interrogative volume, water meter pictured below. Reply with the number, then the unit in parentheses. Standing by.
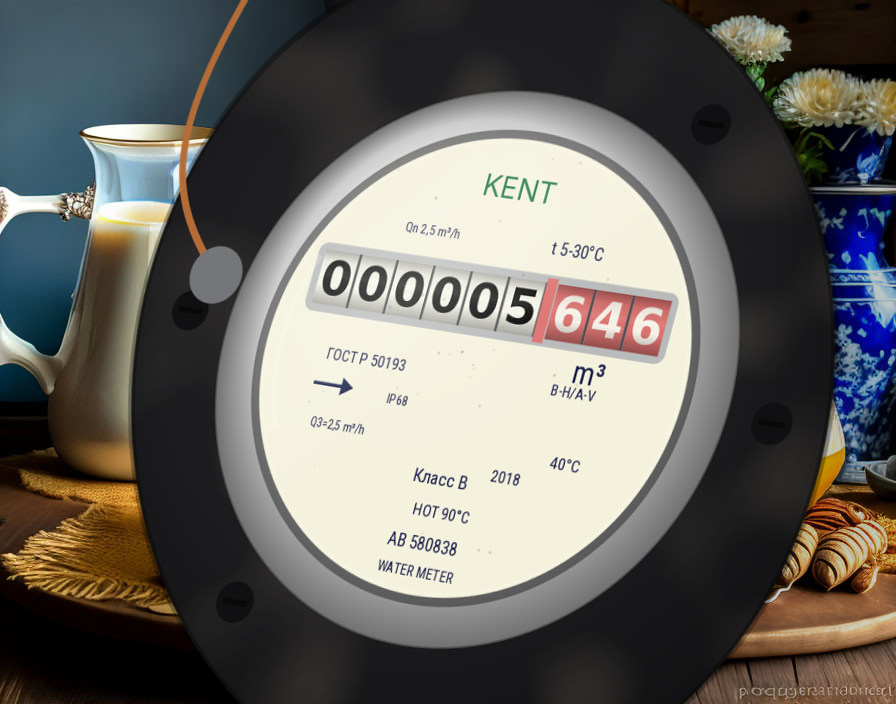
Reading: 5.646 (m³)
